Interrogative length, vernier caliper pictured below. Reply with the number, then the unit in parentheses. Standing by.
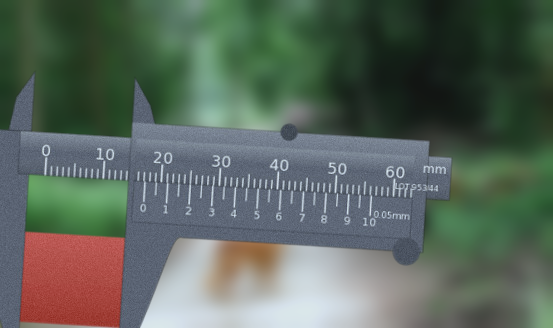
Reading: 17.2 (mm)
